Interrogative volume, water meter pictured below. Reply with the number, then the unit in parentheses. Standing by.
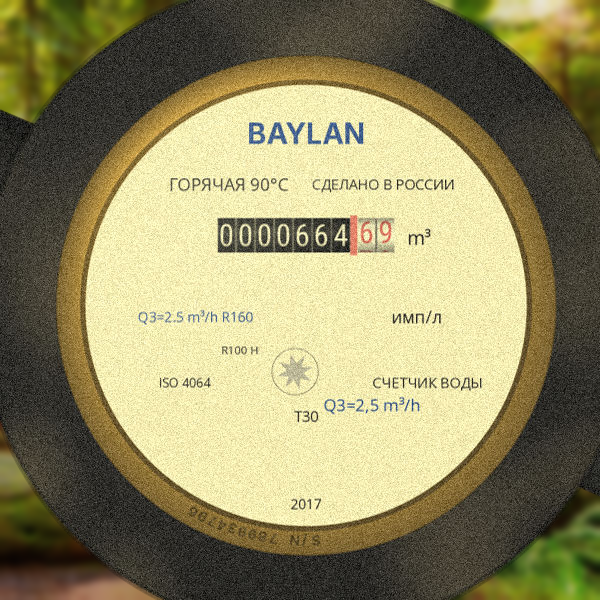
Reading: 664.69 (m³)
